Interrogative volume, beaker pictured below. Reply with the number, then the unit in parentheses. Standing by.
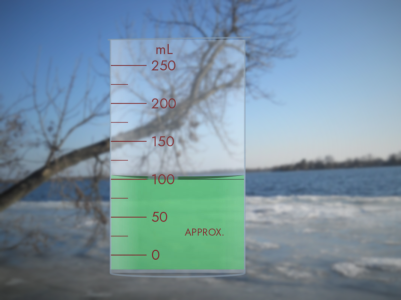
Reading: 100 (mL)
